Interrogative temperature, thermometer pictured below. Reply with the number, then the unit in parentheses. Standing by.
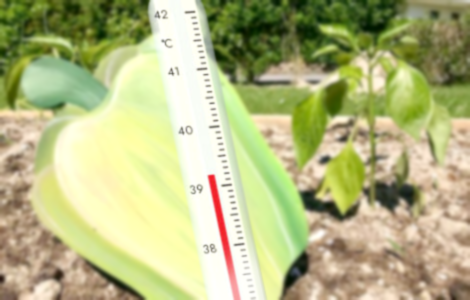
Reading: 39.2 (°C)
